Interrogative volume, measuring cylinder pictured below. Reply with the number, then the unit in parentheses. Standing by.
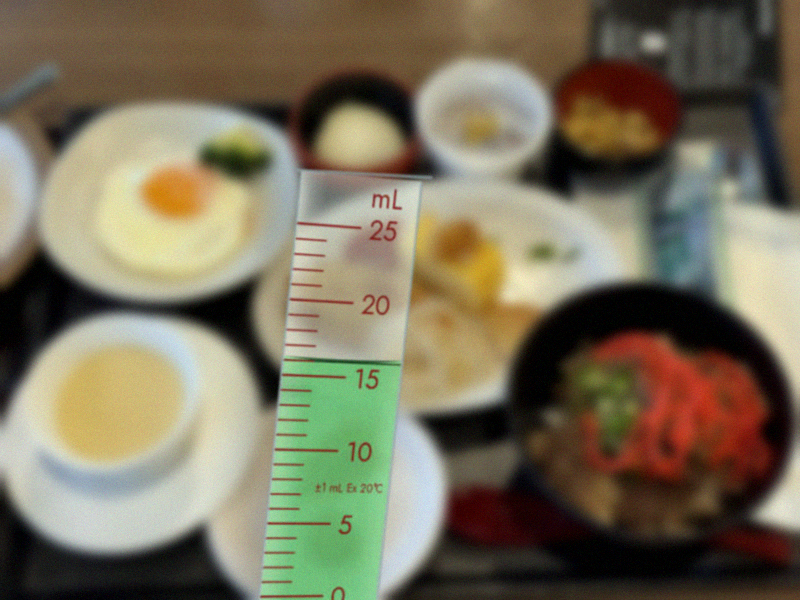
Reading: 16 (mL)
